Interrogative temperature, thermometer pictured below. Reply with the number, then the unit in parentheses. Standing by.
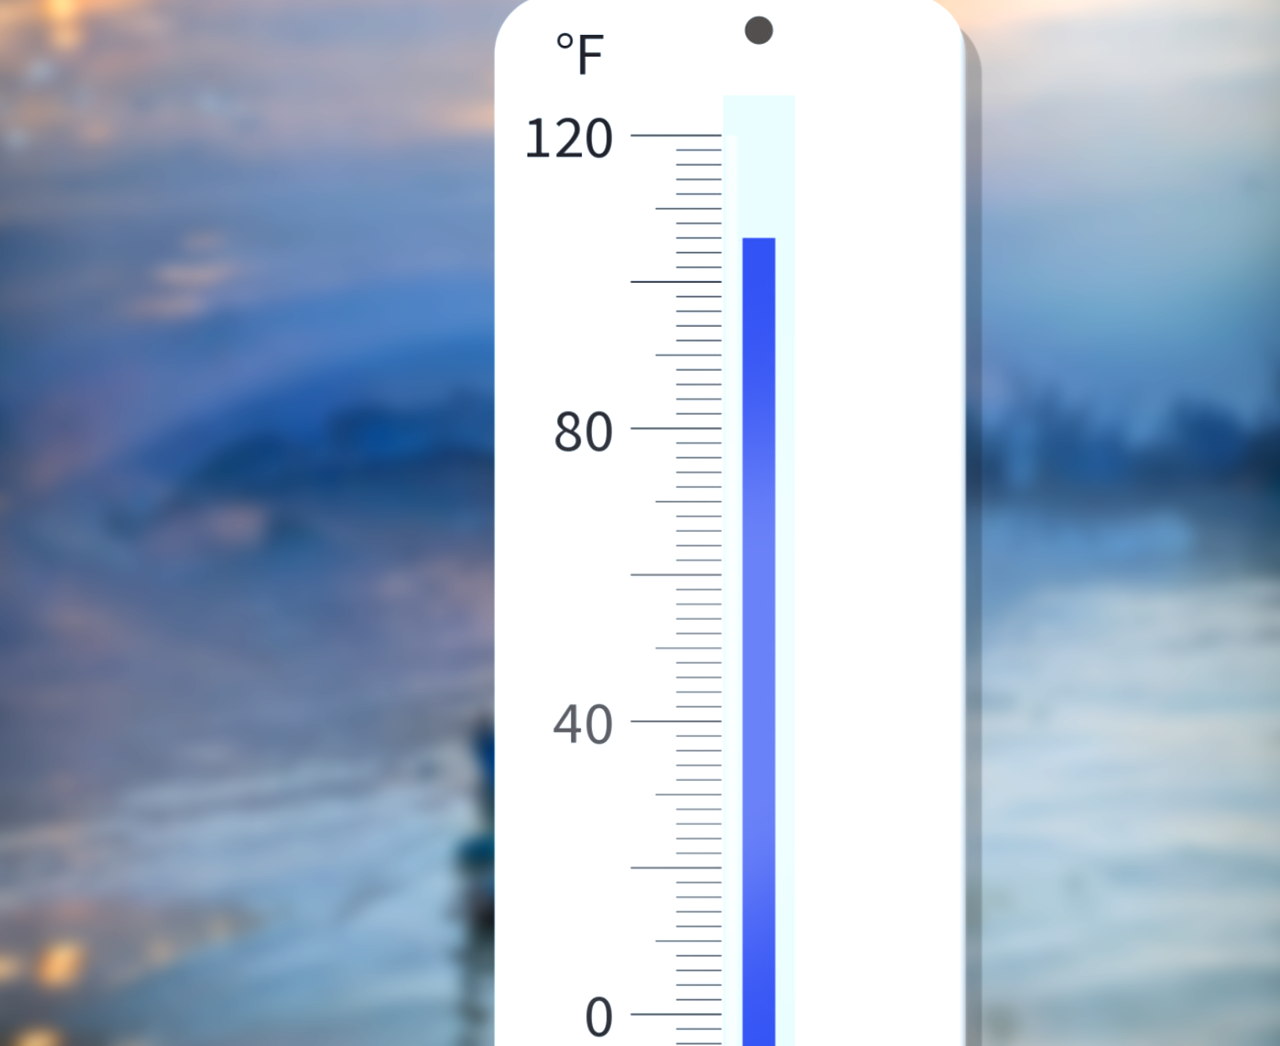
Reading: 106 (°F)
